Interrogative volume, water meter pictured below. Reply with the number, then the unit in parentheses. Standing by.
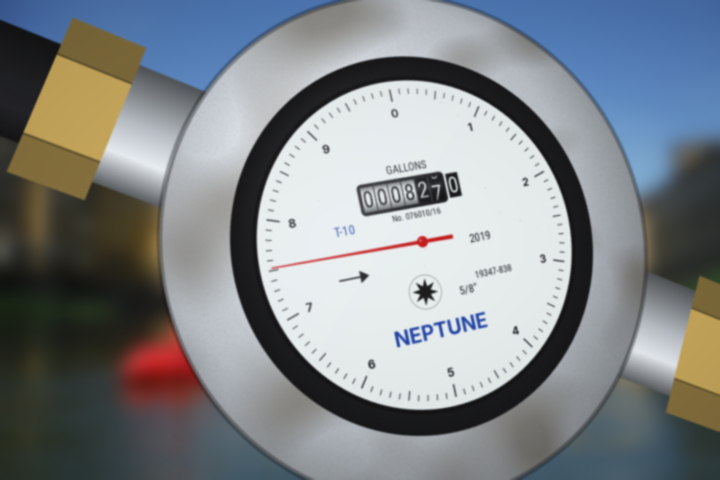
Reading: 8267.5 (gal)
